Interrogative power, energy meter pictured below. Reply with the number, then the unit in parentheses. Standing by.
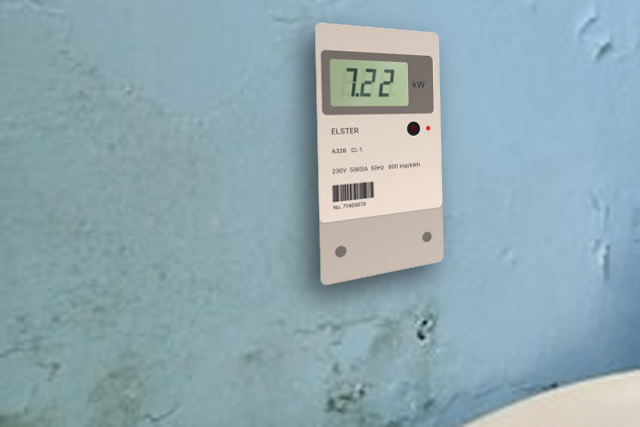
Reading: 7.22 (kW)
